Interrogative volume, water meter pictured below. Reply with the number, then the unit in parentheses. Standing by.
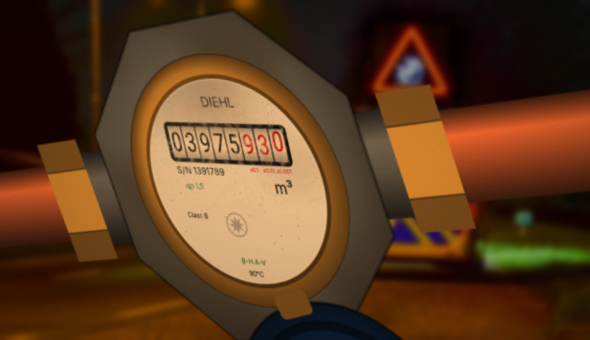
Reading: 3975.930 (m³)
